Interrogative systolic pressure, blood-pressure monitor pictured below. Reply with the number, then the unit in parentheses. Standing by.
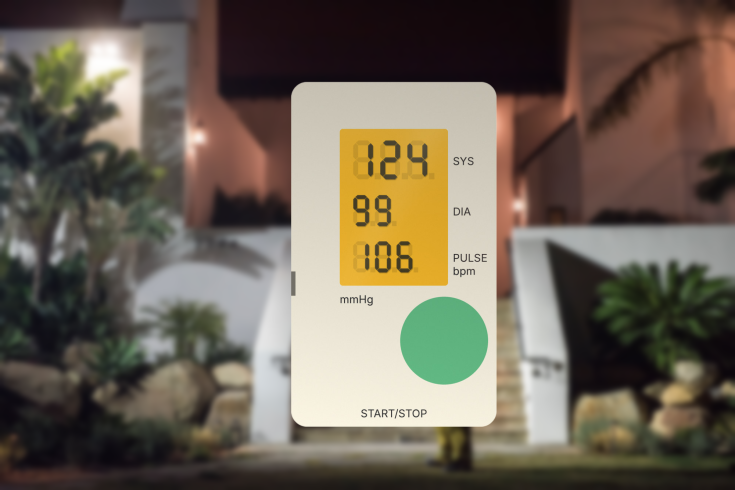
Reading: 124 (mmHg)
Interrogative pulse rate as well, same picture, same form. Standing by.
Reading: 106 (bpm)
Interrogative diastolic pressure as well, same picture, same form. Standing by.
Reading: 99 (mmHg)
